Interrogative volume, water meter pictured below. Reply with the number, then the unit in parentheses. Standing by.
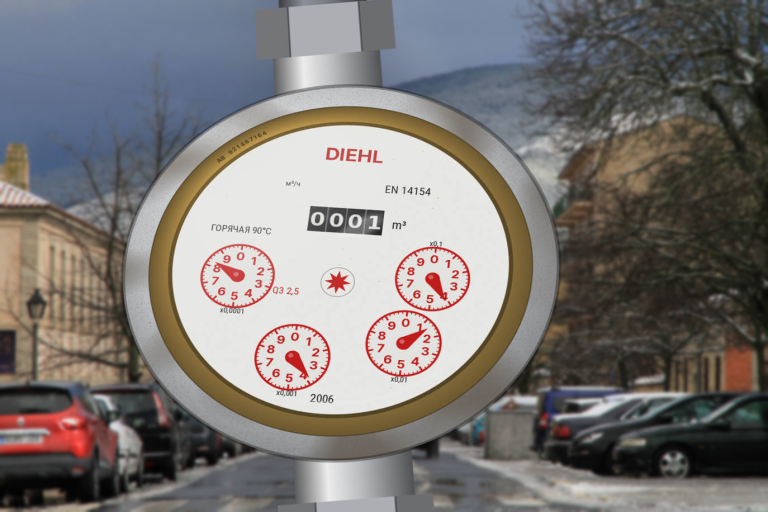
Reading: 1.4138 (m³)
